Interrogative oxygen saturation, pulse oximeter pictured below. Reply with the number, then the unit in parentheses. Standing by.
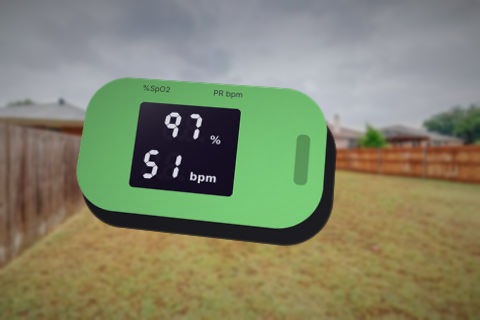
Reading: 97 (%)
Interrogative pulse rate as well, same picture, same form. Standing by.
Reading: 51 (bpm)
